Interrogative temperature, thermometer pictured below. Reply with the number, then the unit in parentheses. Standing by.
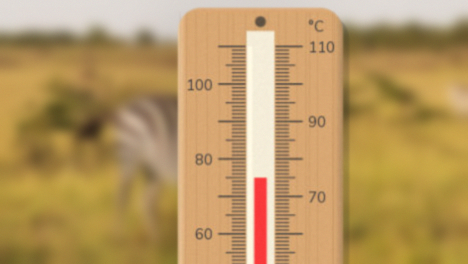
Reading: 75 (°C)
